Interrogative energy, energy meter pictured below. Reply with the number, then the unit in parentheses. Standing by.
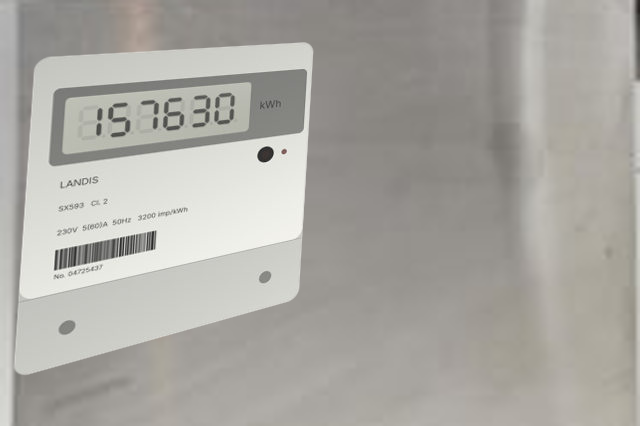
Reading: 157630 (kWh)
